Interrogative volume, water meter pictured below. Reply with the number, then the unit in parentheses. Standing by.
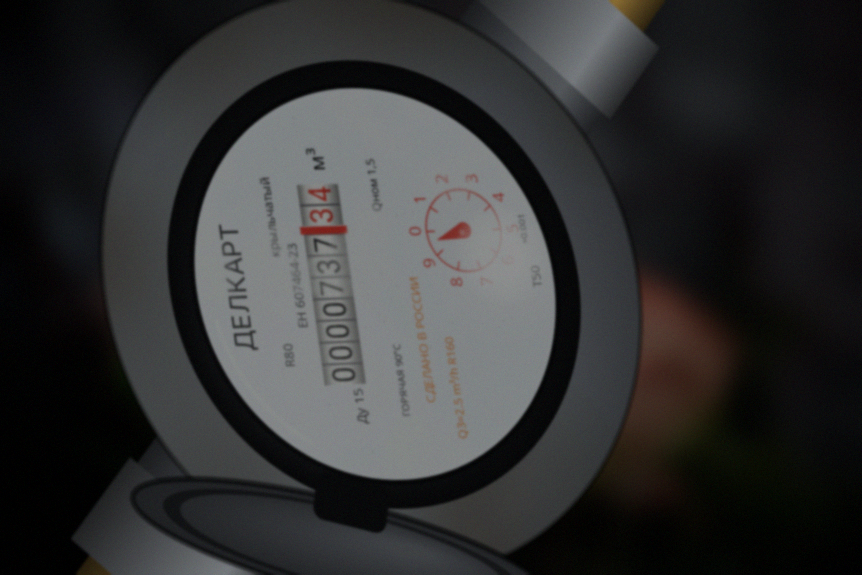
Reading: 737.339 (m³)
